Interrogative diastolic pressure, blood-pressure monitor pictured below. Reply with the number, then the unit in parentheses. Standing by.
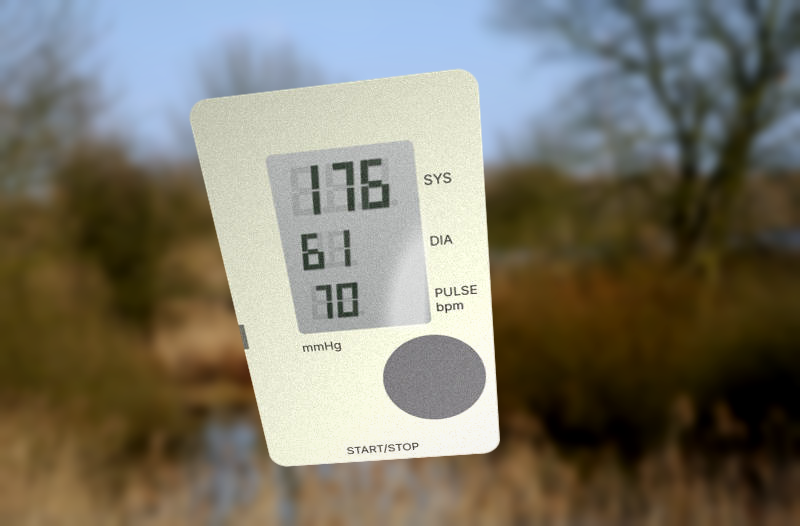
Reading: 61 (mmHg)
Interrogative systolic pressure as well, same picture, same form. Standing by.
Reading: 176 (mmHg)
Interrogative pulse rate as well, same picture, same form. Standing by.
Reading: 70 (bpm)
